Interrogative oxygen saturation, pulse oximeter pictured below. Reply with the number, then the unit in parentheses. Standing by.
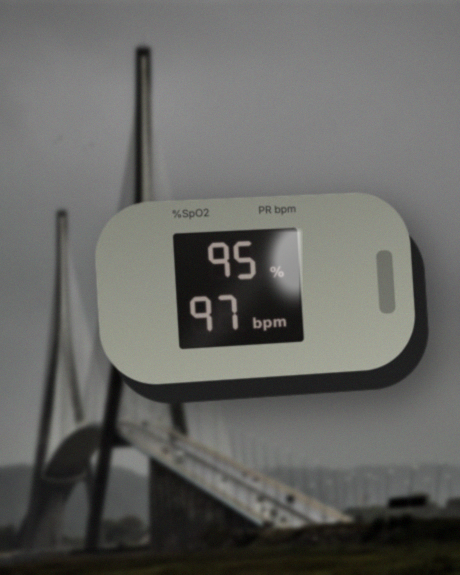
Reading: 95 (%)
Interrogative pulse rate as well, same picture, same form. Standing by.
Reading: 97 (bpm)
